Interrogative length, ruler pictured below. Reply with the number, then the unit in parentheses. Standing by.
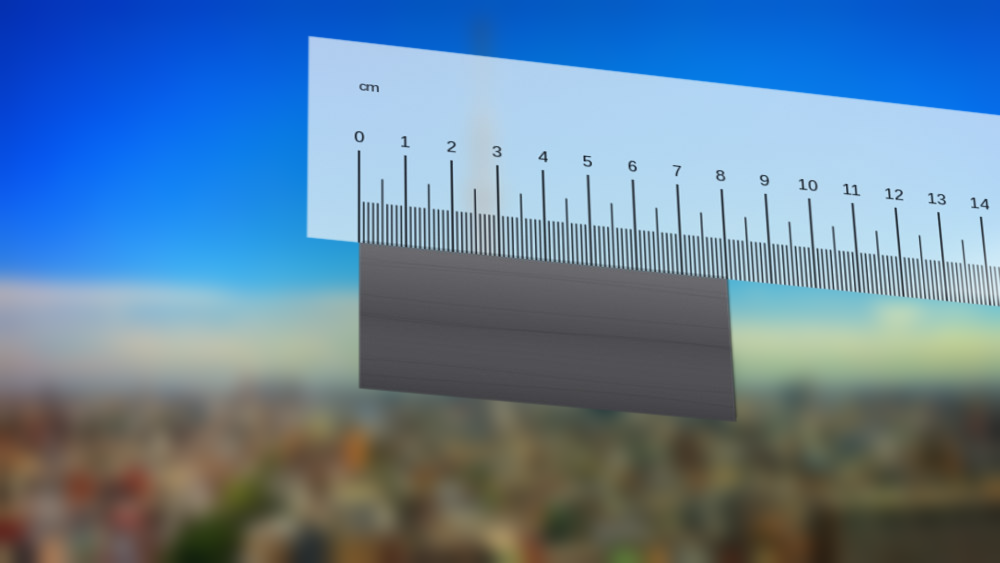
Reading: 8 (cm)
